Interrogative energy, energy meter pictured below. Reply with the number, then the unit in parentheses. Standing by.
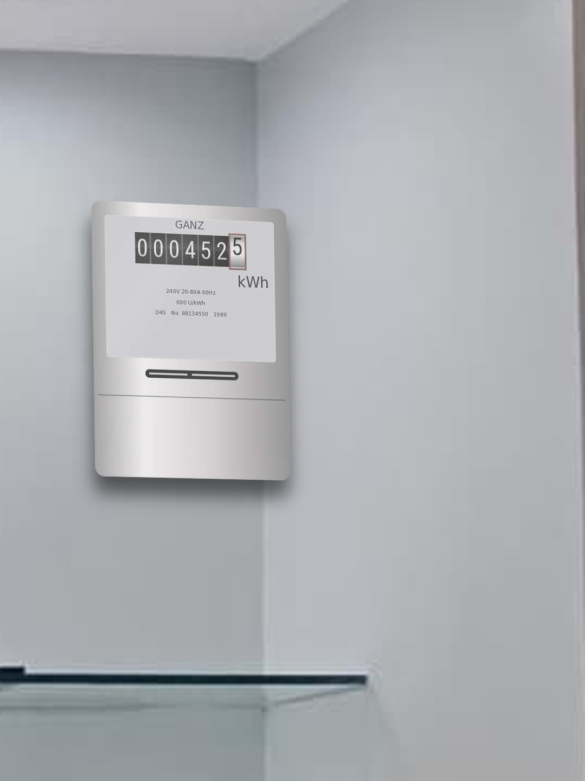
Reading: 452.5 (kWh)
